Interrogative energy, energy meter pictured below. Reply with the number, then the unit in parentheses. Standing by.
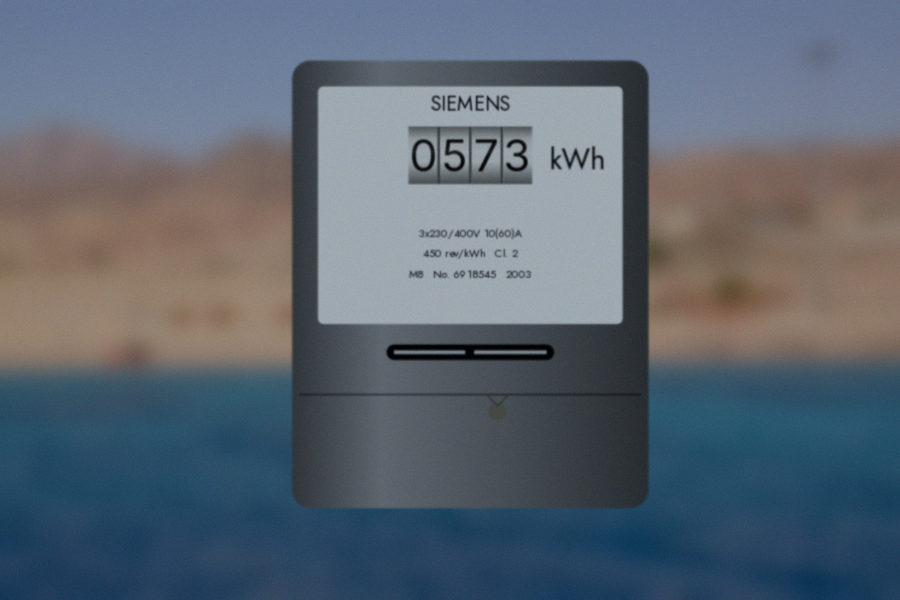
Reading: 573 (kWh)
